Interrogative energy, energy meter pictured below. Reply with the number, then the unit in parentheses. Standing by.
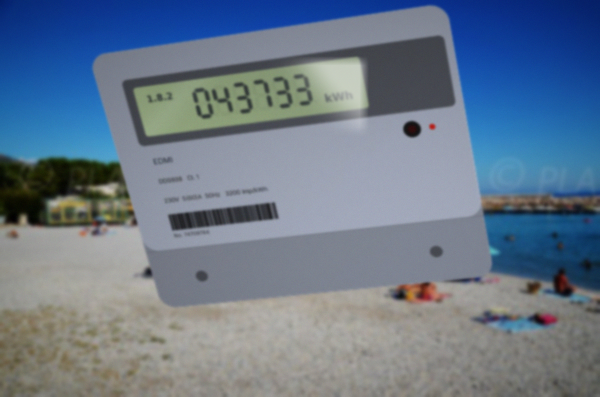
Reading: 43733 (kWh)
